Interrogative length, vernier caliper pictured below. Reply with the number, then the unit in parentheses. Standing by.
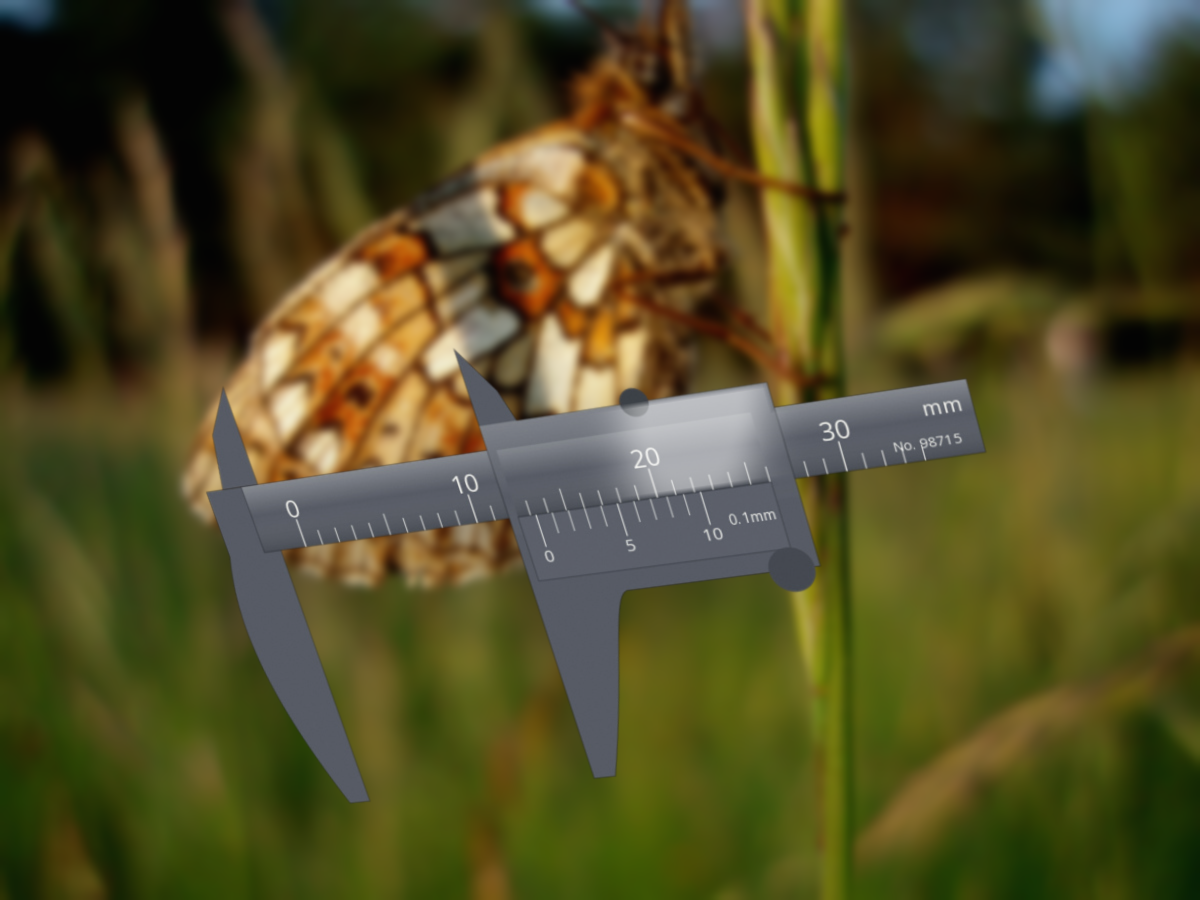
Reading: 13.3 (mm)
